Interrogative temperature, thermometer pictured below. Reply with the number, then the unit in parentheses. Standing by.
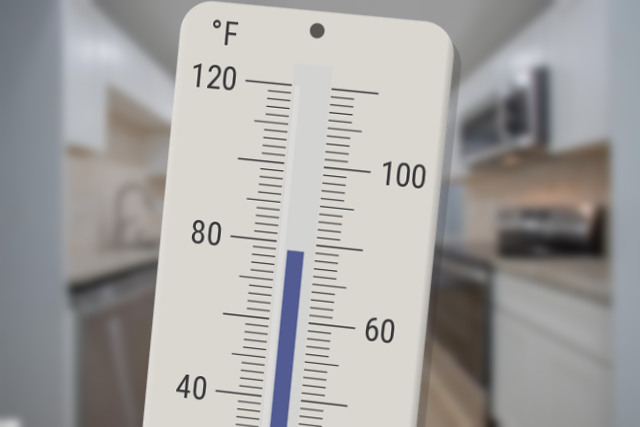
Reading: 78 (°F)
